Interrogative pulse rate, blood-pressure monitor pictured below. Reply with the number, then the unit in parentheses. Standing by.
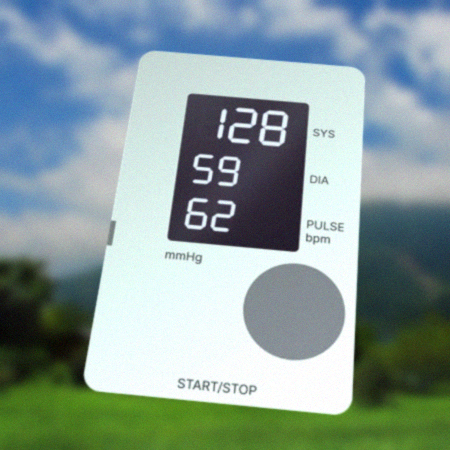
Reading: 62 (bpm)
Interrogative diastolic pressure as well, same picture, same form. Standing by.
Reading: 59 (mmHg)
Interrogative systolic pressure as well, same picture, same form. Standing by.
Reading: 128 (mmHg)
